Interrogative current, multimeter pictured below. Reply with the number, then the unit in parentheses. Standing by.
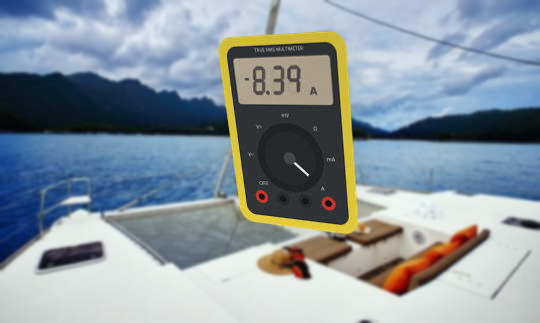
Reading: -8.39 (A)
